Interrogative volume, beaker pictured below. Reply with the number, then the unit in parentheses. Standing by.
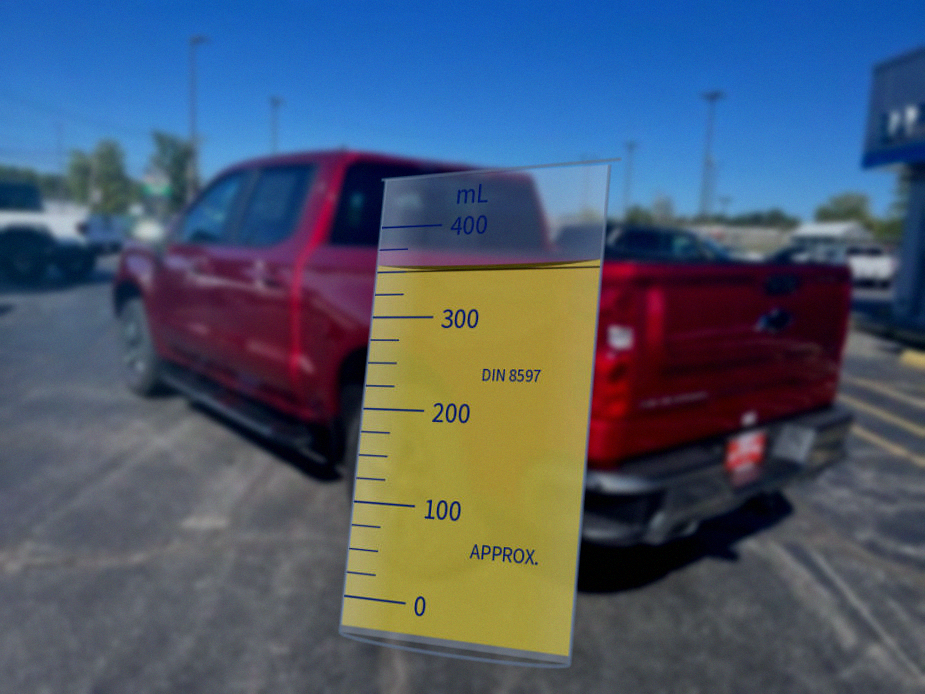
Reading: 350 (mL)
